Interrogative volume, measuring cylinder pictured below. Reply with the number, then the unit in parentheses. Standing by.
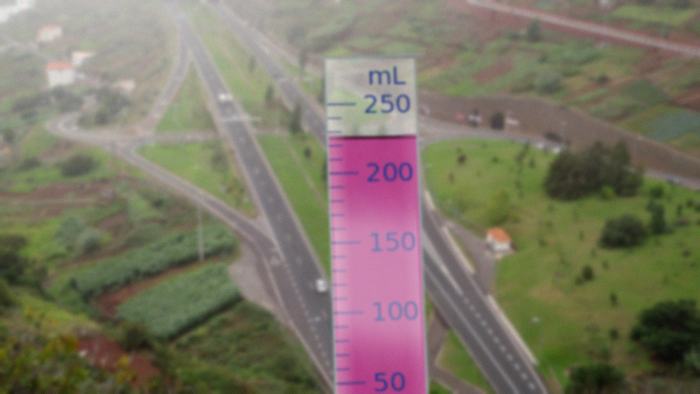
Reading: 225 (mL)
